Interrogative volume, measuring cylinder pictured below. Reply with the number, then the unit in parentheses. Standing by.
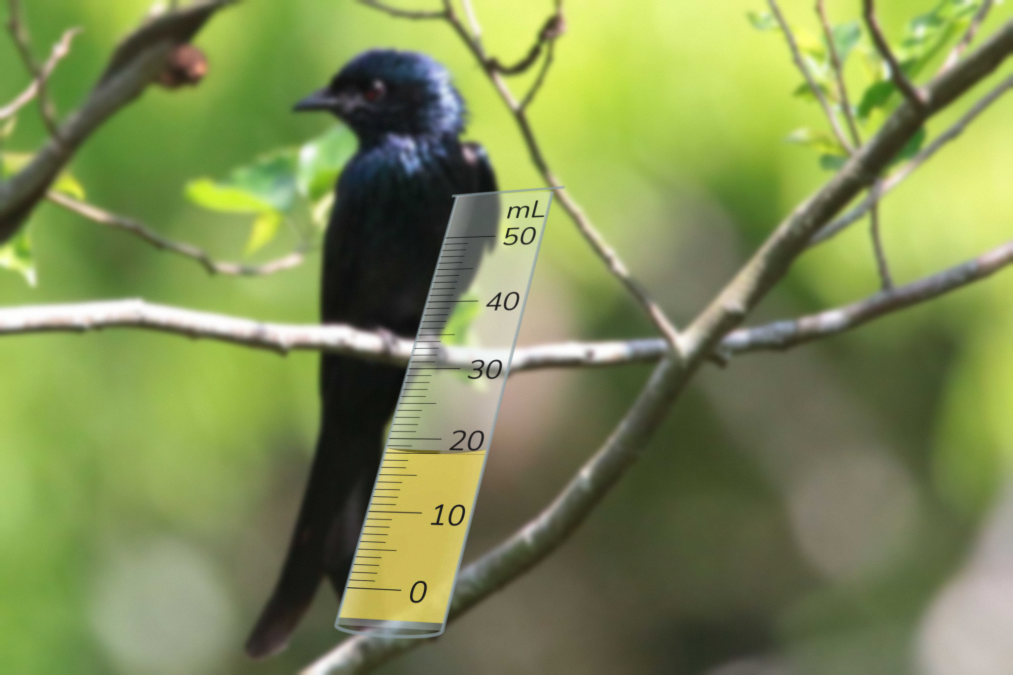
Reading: 18 (mL)
